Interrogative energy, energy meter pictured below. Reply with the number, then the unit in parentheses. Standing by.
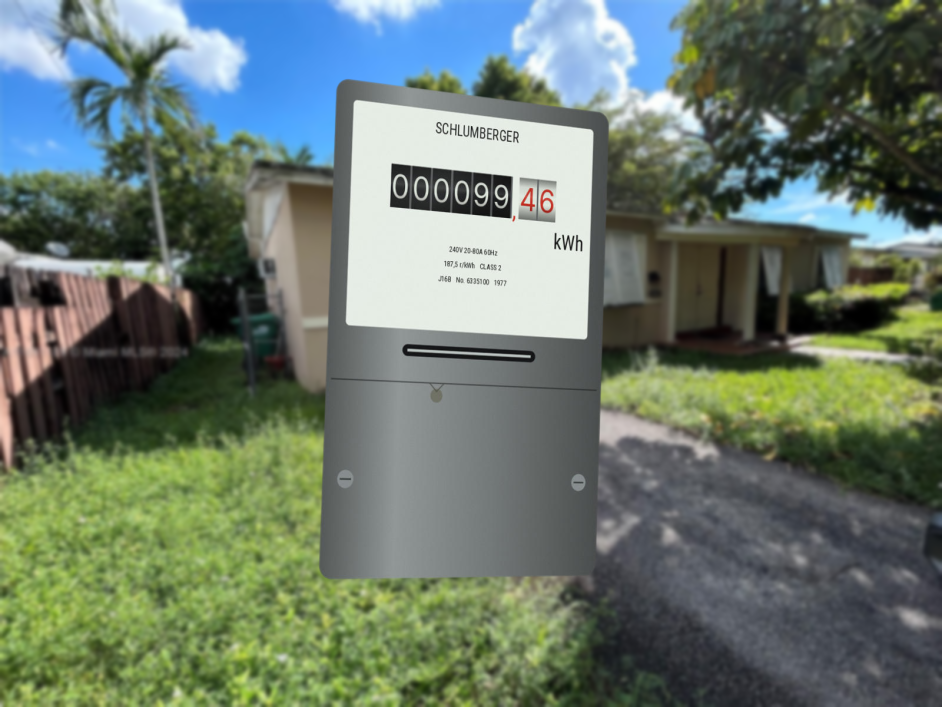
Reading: 99.46 (kWh)
